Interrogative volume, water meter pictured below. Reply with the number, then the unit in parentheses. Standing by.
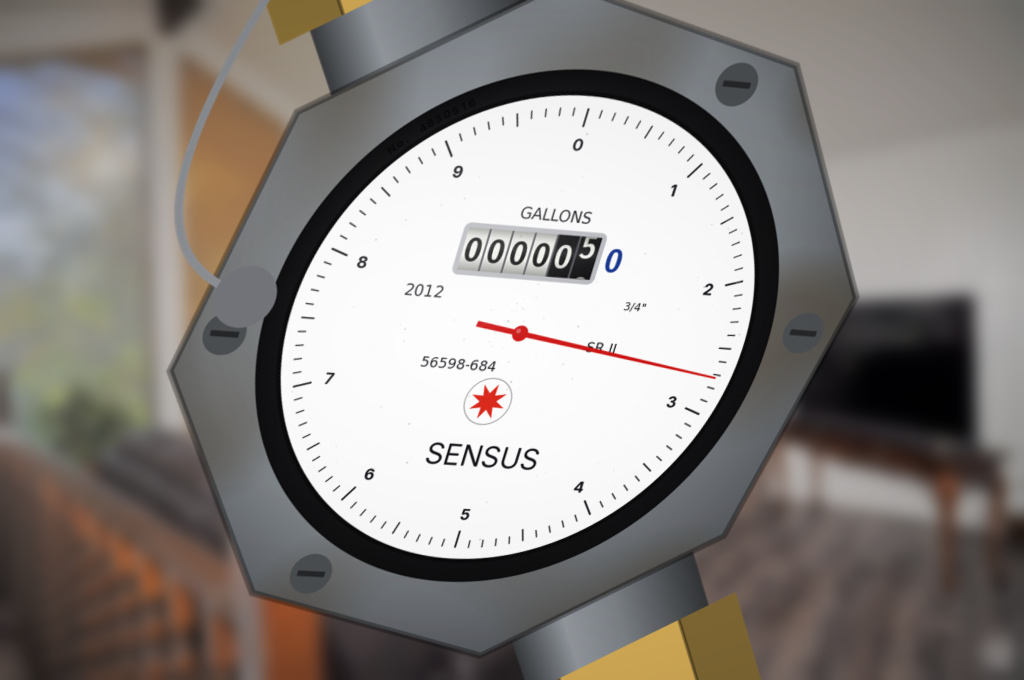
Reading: 52.7 (gal)
